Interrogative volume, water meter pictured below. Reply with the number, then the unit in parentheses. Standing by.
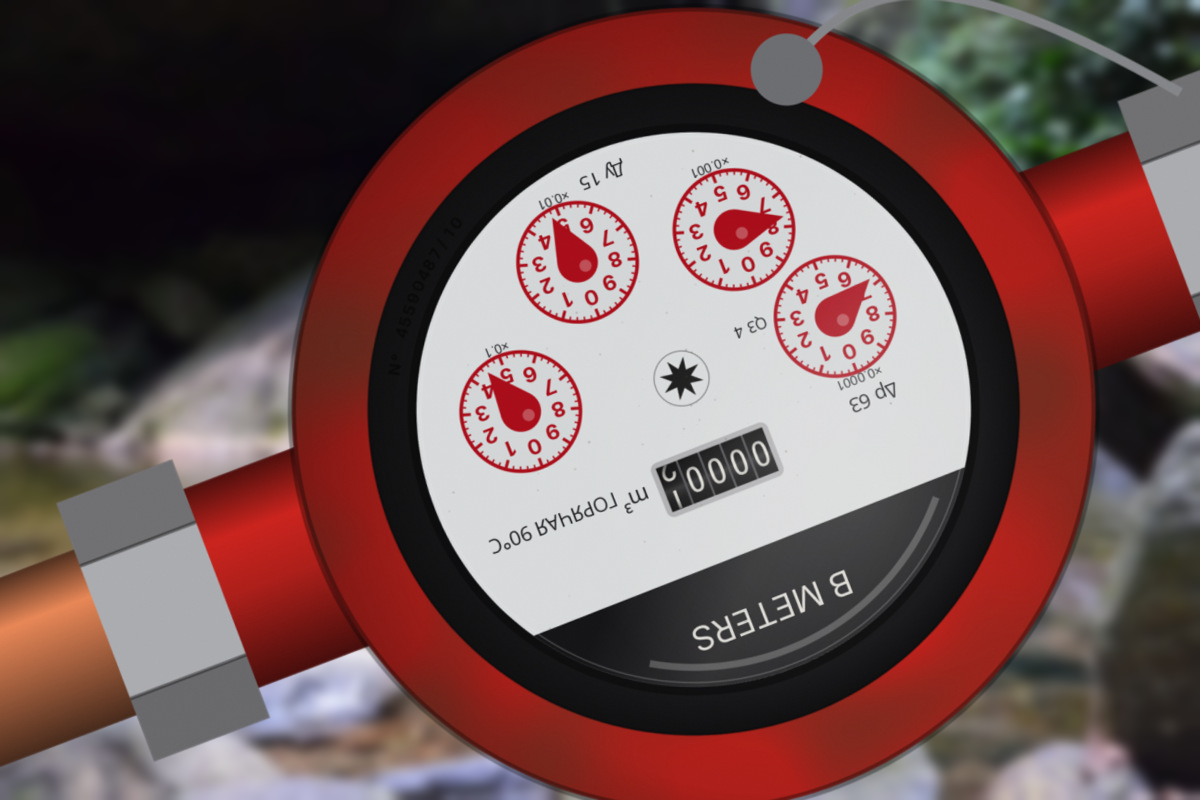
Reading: 1.4476 (m³)
